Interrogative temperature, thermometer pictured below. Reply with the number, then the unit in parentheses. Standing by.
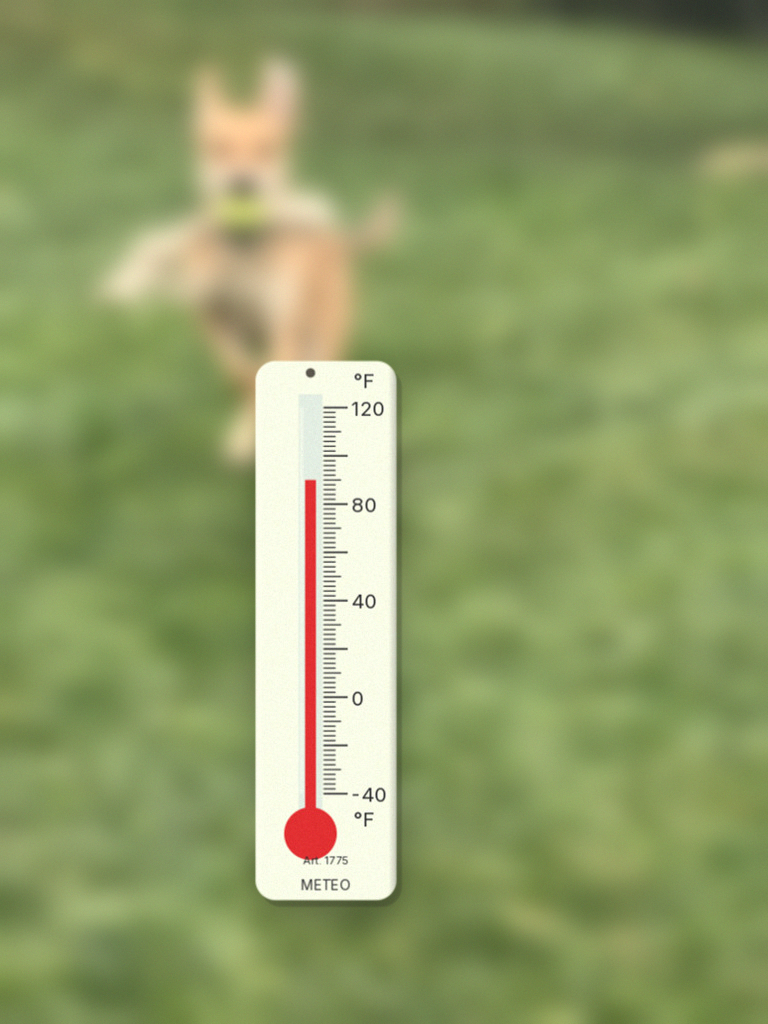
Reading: 90 (°F)
